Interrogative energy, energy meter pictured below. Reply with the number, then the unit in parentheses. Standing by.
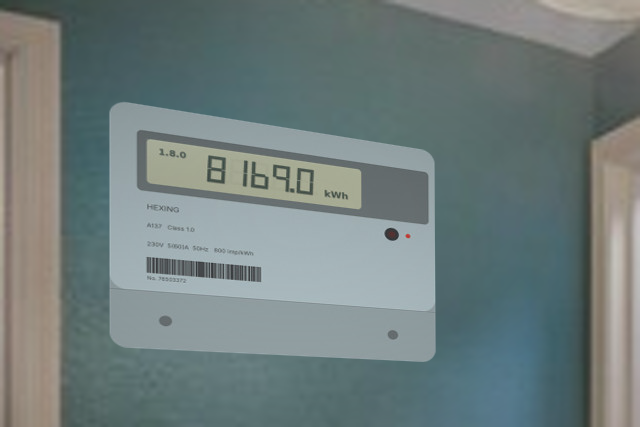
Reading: 8169.0 (kWh)
